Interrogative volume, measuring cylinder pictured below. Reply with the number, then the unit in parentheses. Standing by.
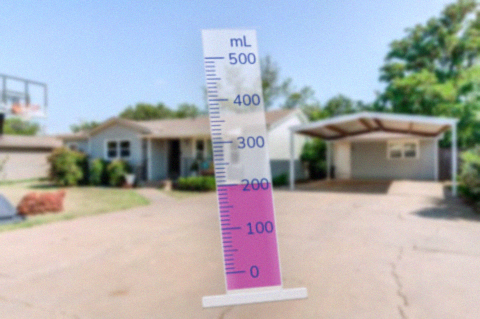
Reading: 200 (mL)
